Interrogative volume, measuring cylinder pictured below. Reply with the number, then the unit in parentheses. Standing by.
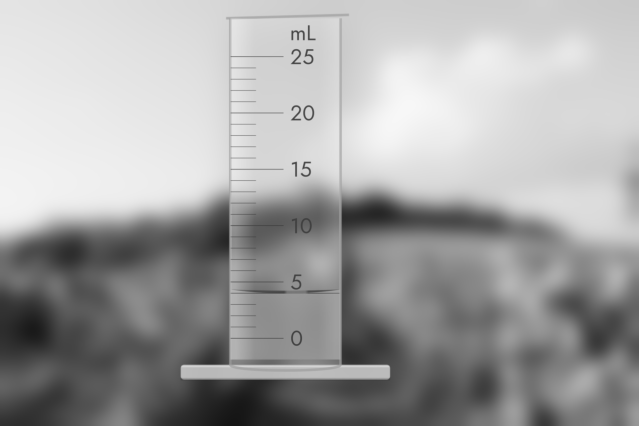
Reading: 4 (mL)
